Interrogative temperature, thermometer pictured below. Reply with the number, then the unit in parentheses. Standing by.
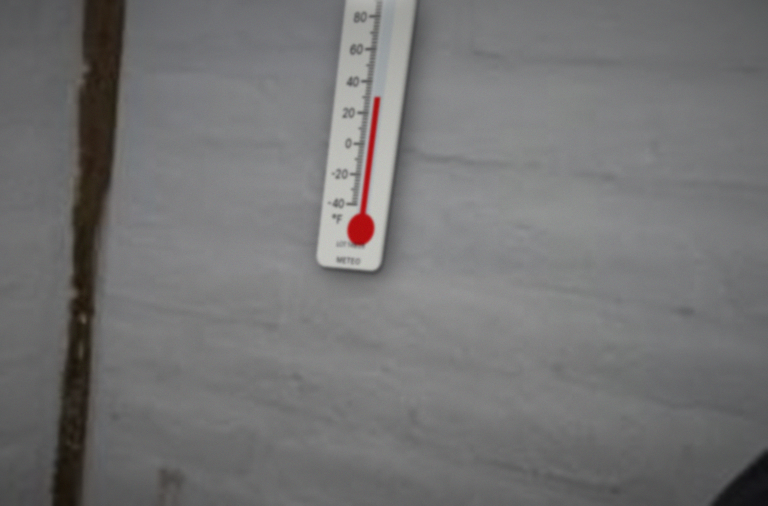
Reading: 30 (°F)
